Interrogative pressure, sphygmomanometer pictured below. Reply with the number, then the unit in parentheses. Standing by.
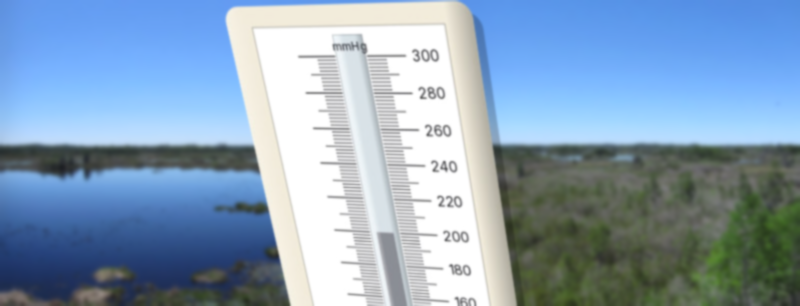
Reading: 200 (mmHg)
